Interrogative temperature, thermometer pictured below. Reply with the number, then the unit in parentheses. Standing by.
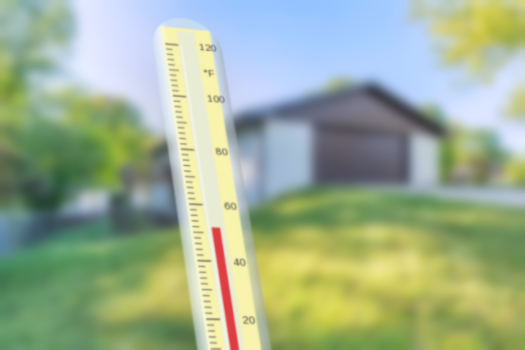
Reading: 52 (°F)
